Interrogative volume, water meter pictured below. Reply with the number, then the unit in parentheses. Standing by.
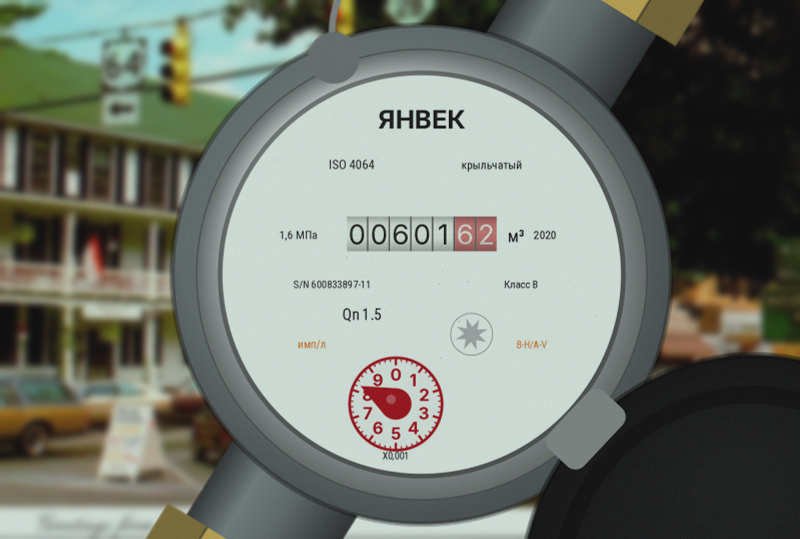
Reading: 601.628 (m³)
